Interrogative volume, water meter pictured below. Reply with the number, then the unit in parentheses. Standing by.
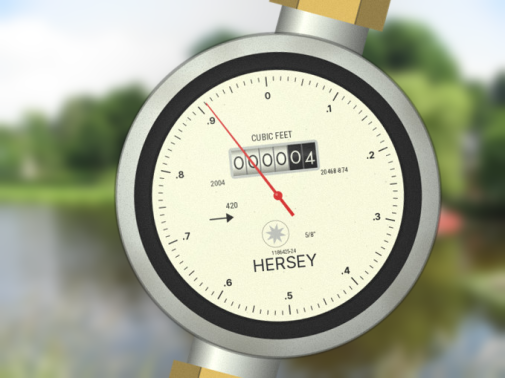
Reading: 3.91 (ft³)
